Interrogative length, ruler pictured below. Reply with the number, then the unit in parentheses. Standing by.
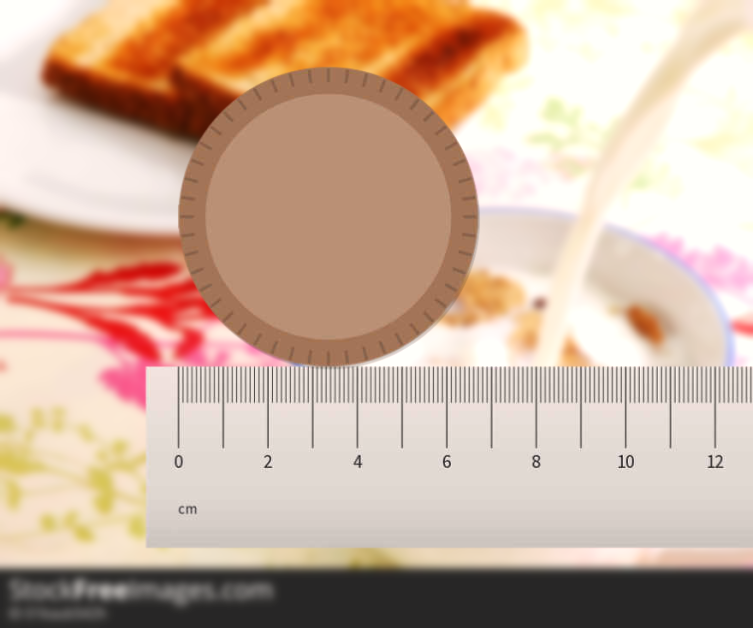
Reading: 6.7 (cm)
